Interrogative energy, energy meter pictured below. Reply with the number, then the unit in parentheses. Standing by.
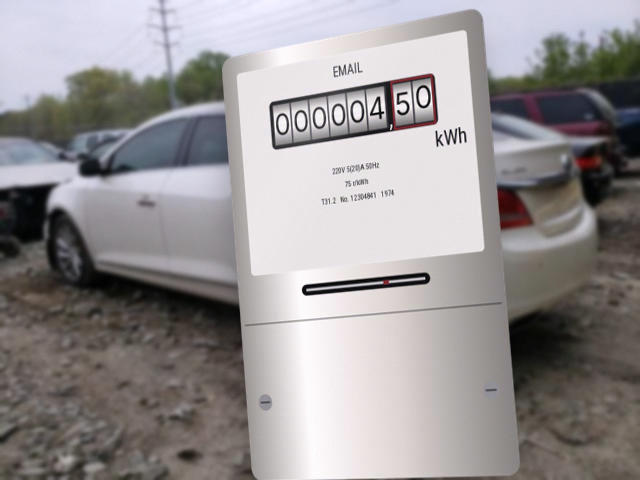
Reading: 4.50 (kWh)
